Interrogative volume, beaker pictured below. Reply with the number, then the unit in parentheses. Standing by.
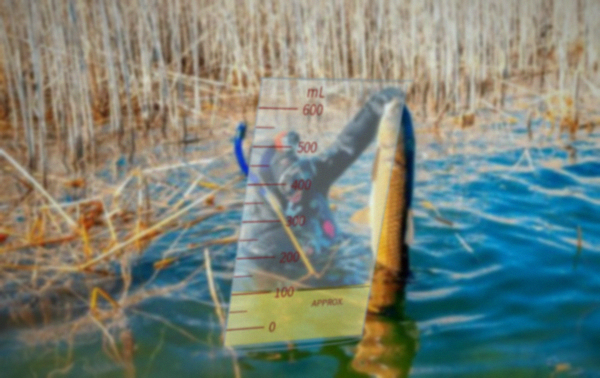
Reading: 100 (mL)
